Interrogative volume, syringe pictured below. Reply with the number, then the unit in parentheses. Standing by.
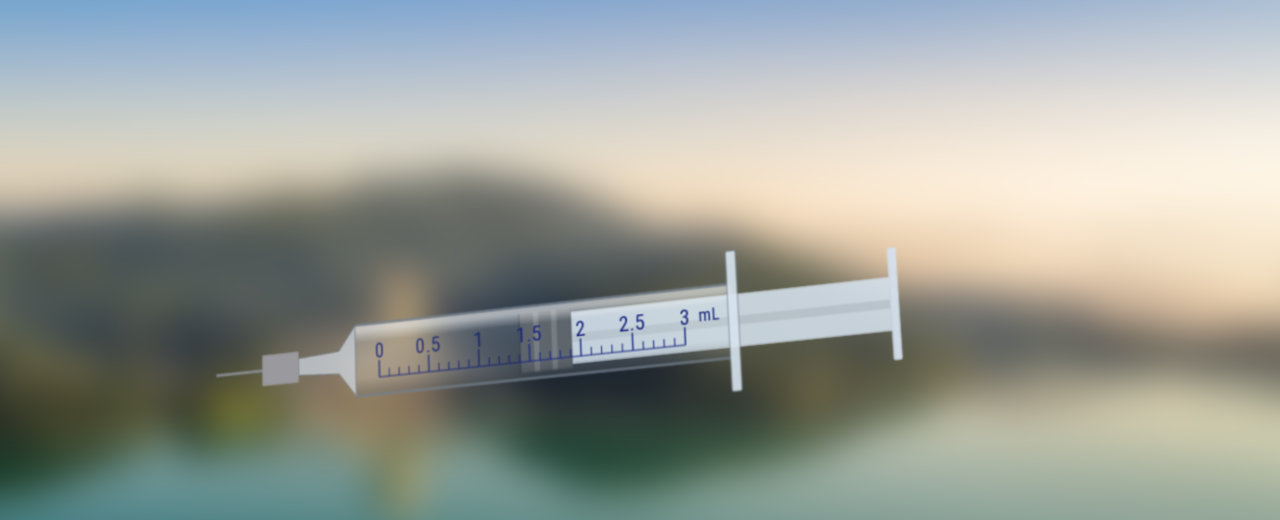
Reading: 1.4 (mL)
